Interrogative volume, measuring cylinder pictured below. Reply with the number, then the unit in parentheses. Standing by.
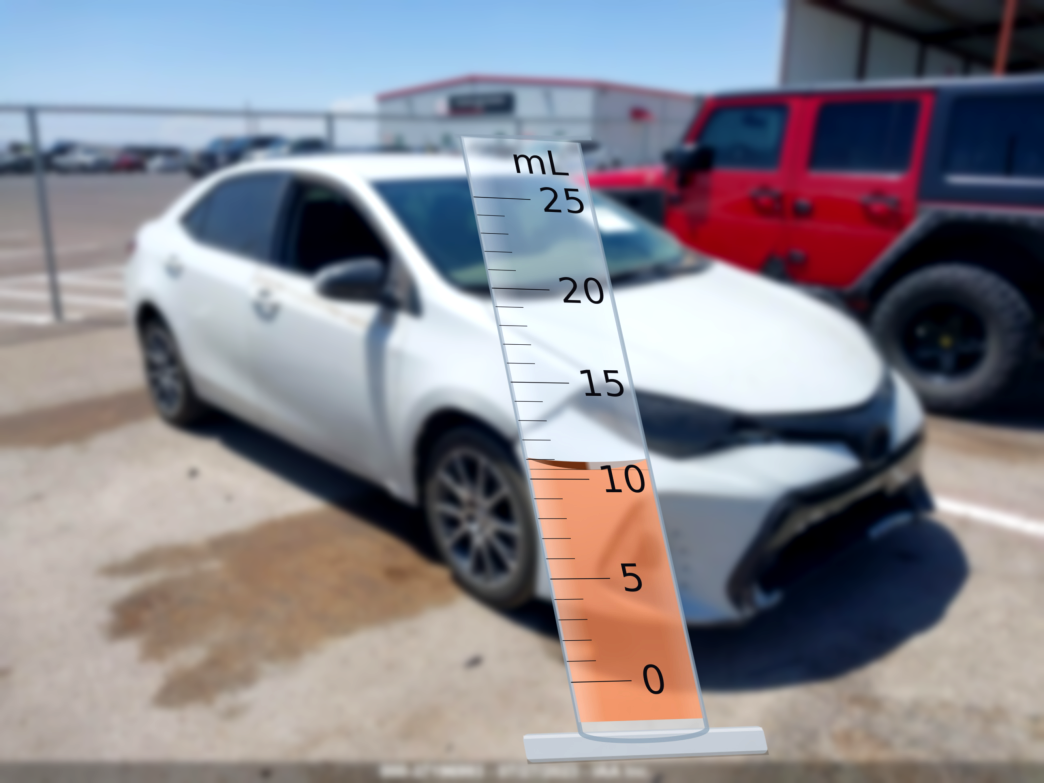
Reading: 10.5 (mL)
